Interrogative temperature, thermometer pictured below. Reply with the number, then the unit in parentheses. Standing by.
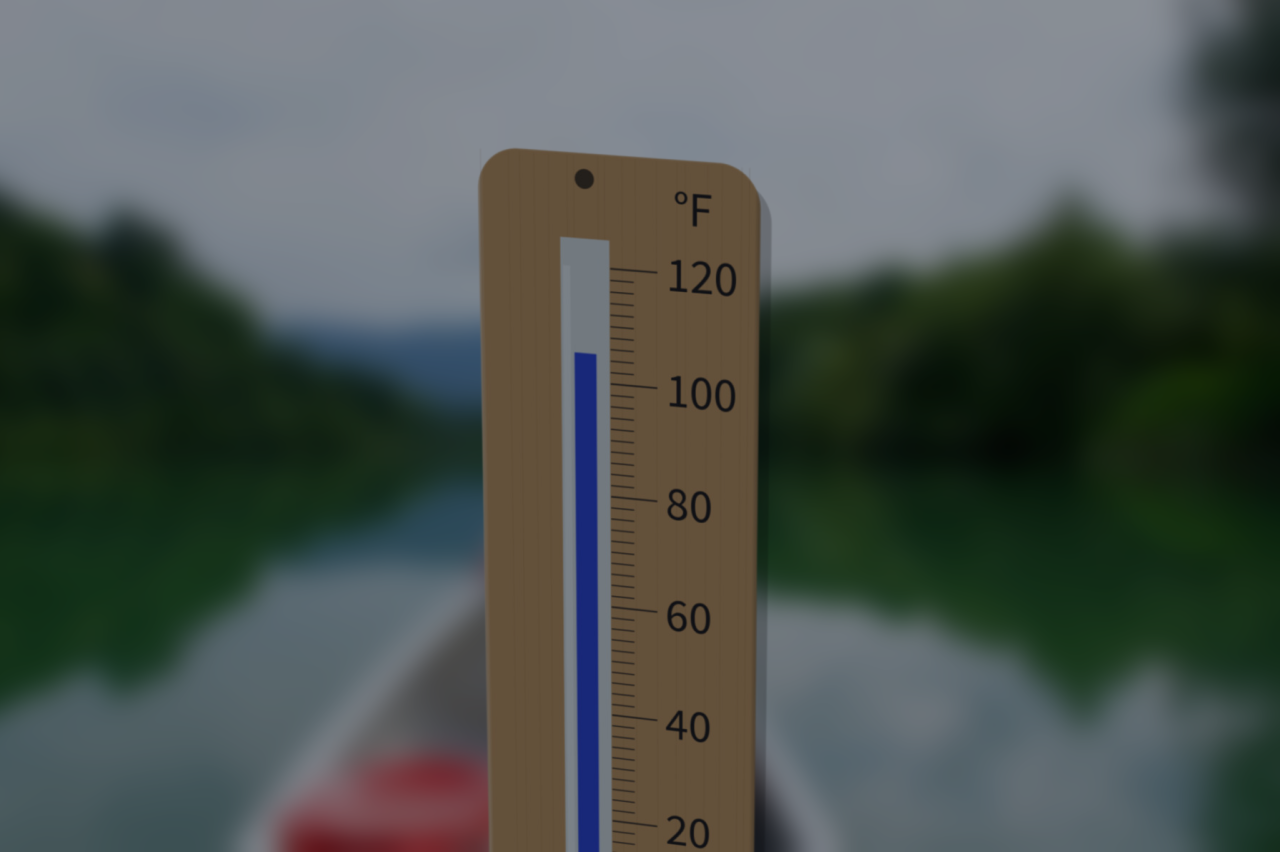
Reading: 105 (°F)
